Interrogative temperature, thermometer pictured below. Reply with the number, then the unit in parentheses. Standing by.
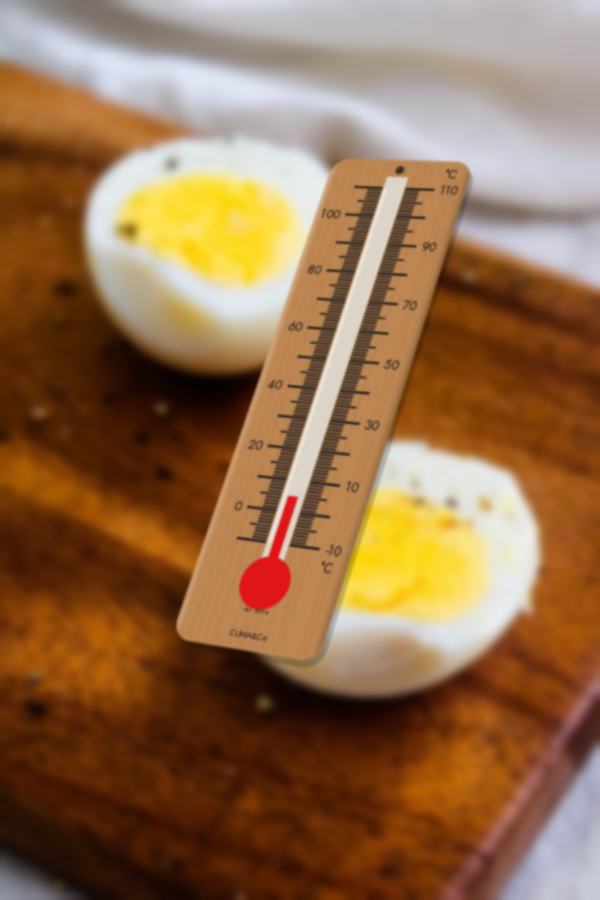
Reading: 5 (°C)
